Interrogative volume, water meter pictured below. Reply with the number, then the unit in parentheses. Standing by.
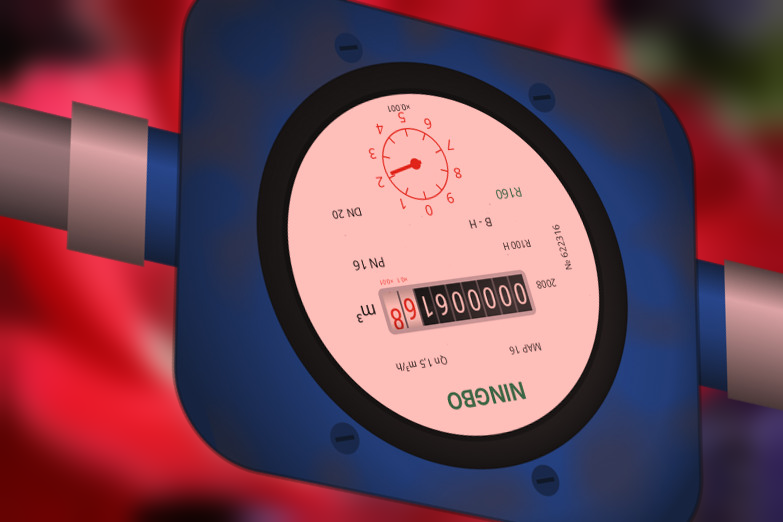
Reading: 61.682 (m³)
